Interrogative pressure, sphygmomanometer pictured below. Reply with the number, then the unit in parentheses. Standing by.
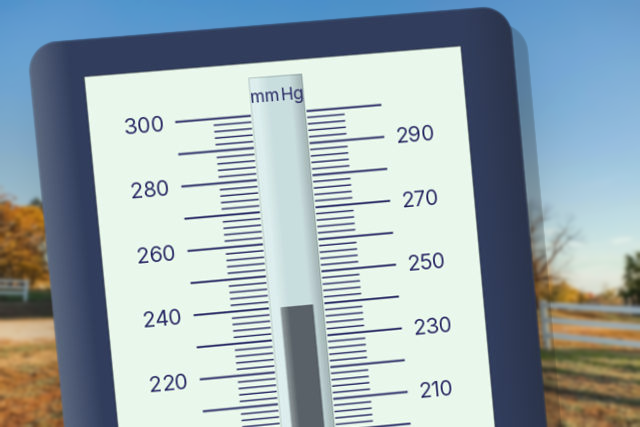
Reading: 240 (mmHg)
